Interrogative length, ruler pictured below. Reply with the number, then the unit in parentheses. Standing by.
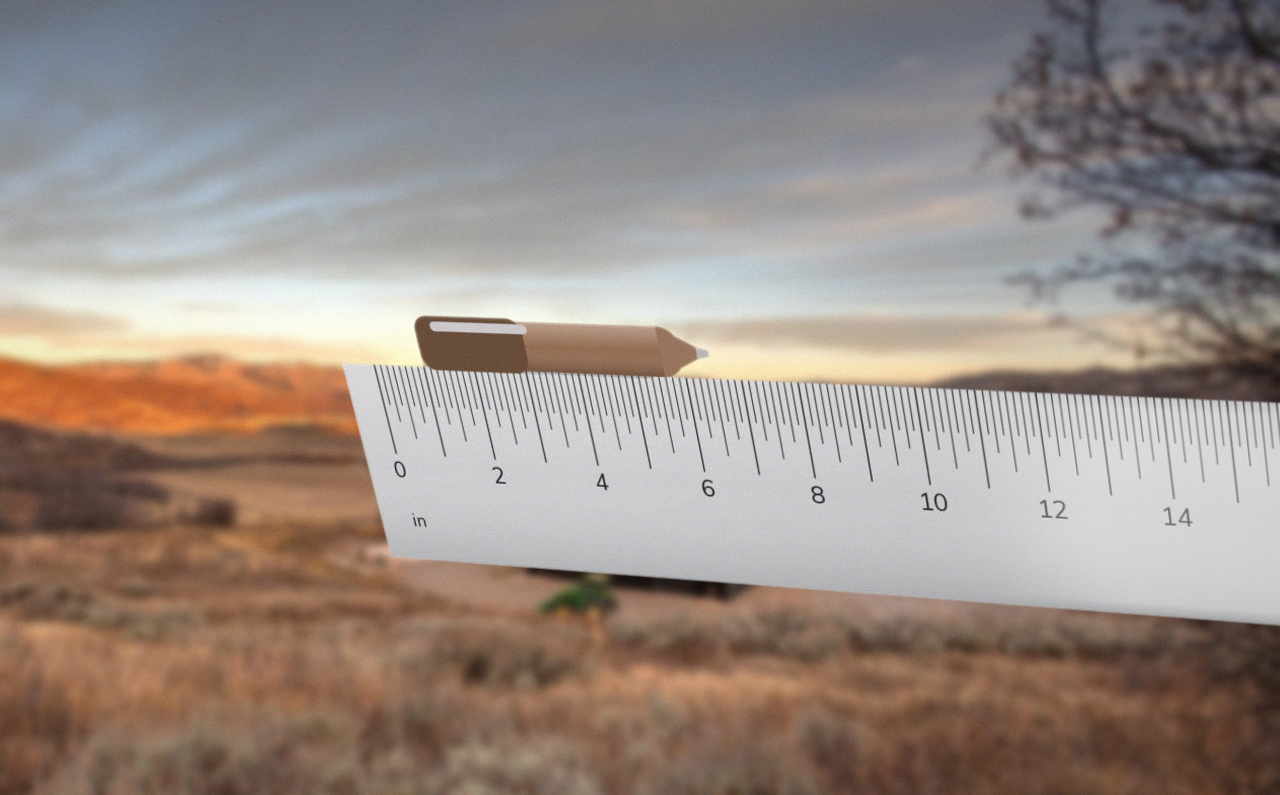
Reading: 5.5 (in)
